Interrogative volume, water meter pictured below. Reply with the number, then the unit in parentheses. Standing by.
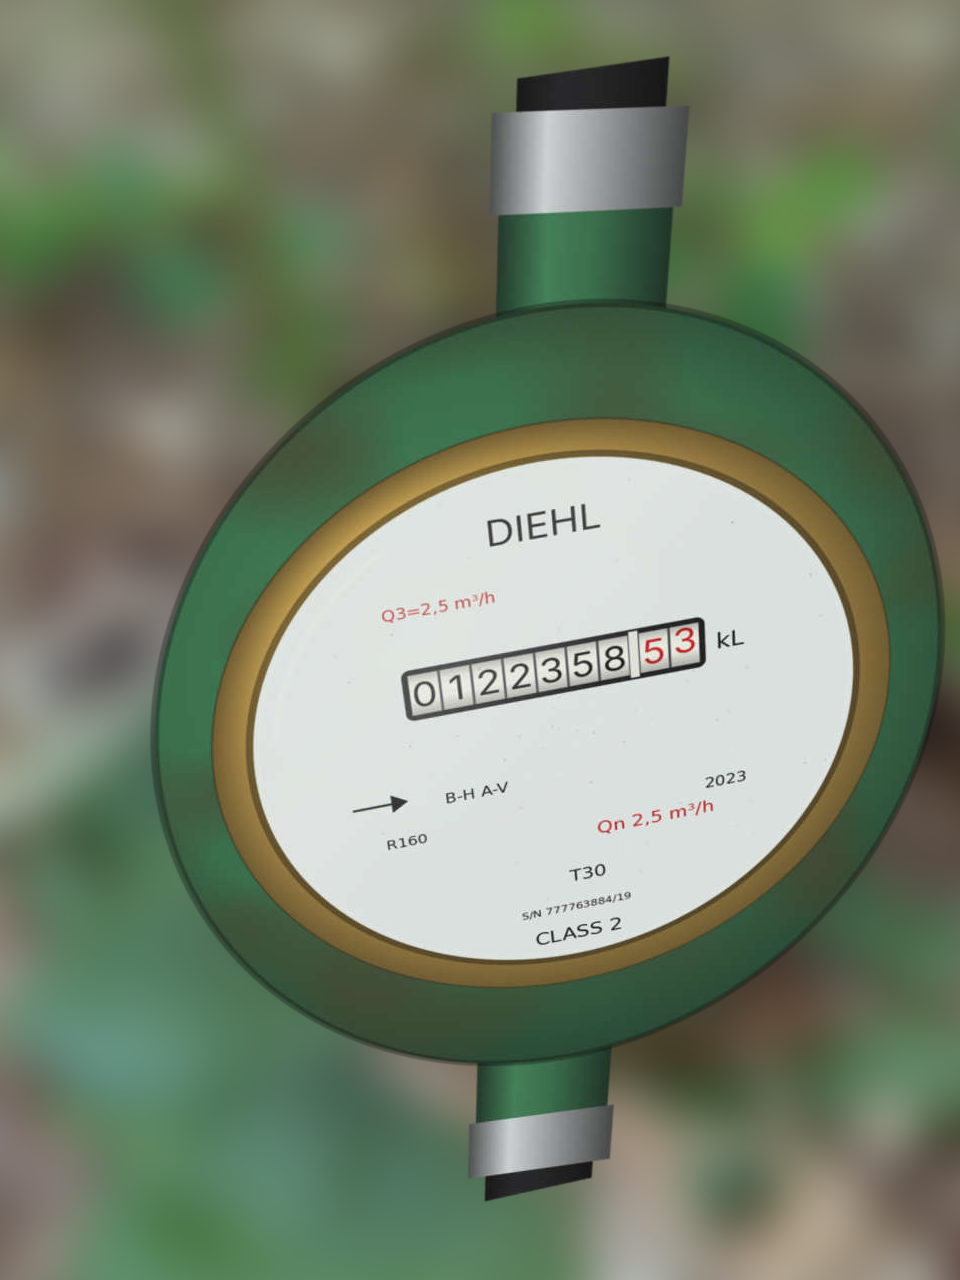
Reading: 122358.53 (kL)
